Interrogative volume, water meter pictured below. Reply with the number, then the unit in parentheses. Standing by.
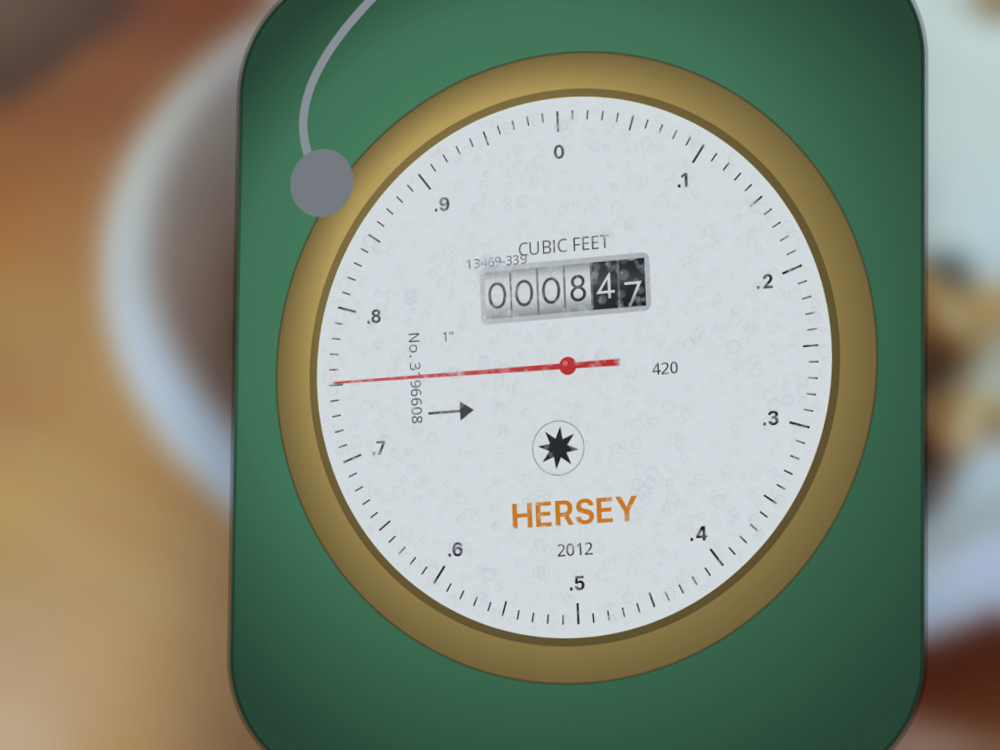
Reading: 846.75 (ft³)
